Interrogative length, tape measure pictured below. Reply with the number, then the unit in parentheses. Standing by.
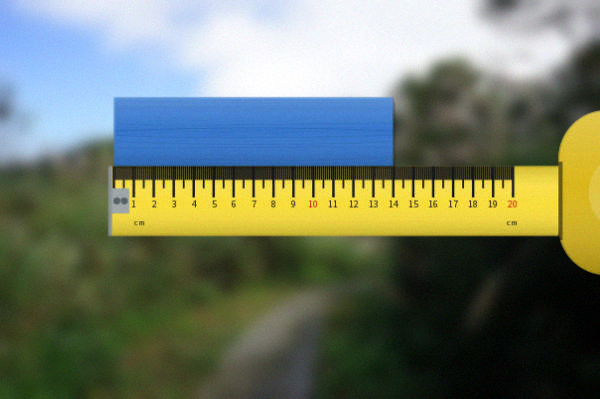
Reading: 14 (cm)
